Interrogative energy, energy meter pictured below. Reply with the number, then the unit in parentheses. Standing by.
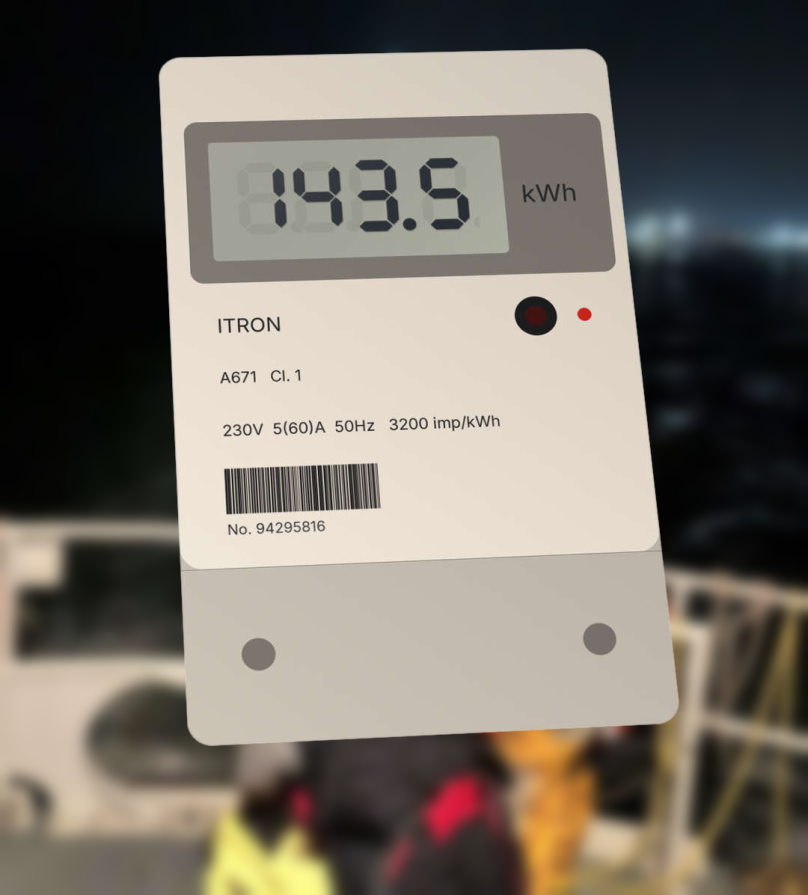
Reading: 143.5 (kWh)
